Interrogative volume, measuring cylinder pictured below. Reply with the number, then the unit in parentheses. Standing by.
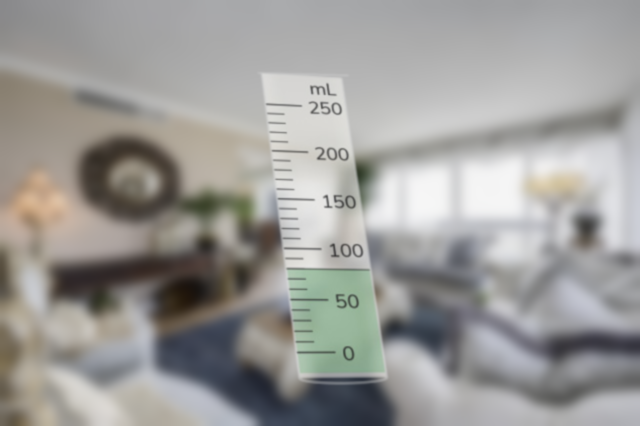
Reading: 80 (mL)
